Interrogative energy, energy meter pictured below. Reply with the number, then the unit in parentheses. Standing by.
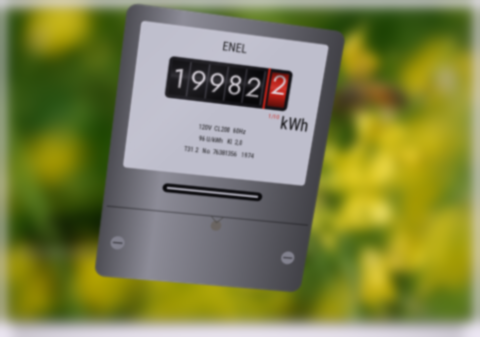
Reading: 19982.2 (kWh)
